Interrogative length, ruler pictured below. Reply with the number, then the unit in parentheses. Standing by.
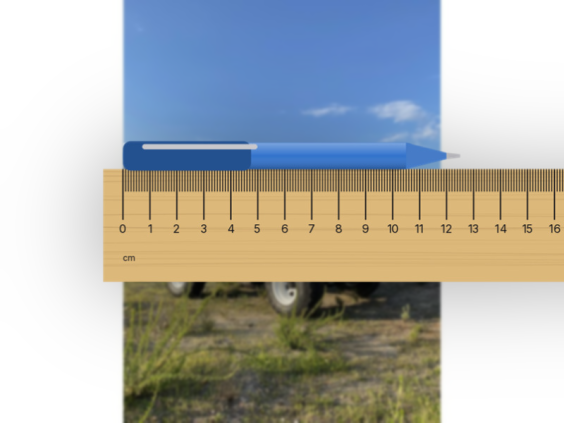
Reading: 12.5 (cm)
